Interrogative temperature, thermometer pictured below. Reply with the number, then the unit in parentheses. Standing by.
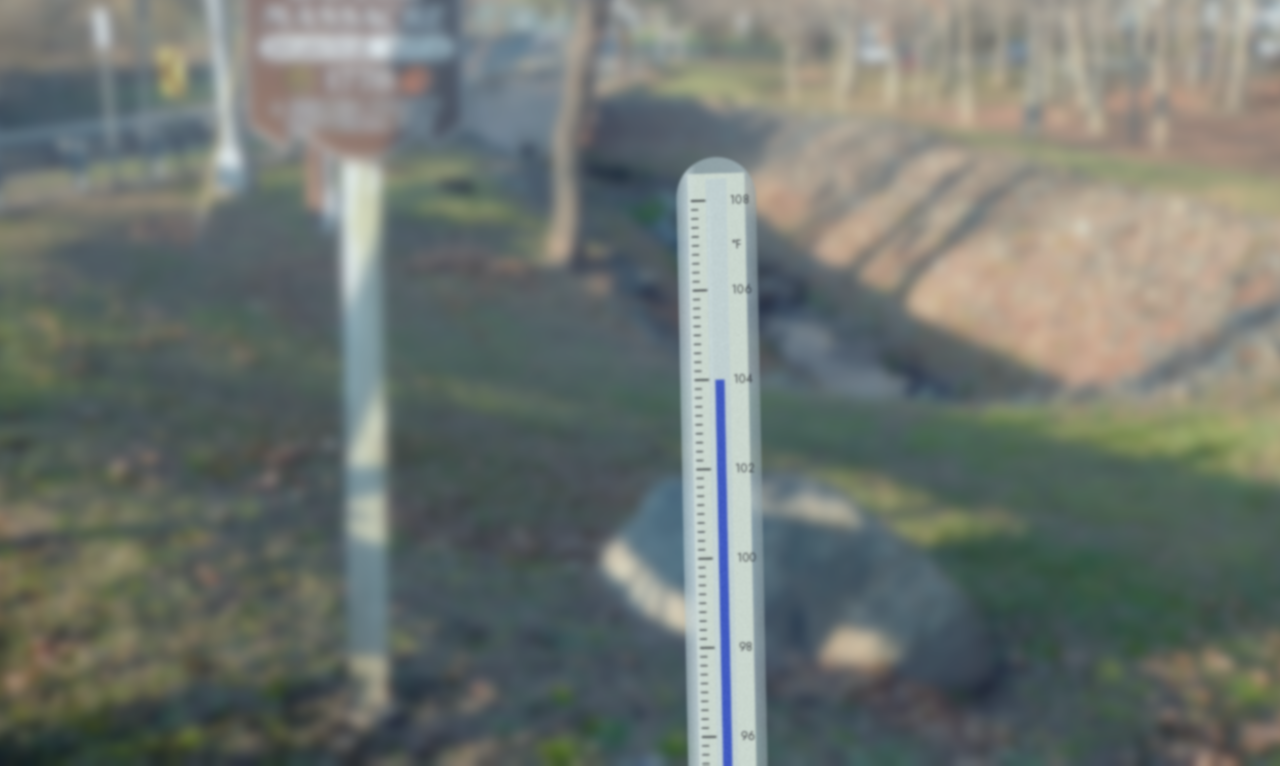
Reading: 104 (°F)
